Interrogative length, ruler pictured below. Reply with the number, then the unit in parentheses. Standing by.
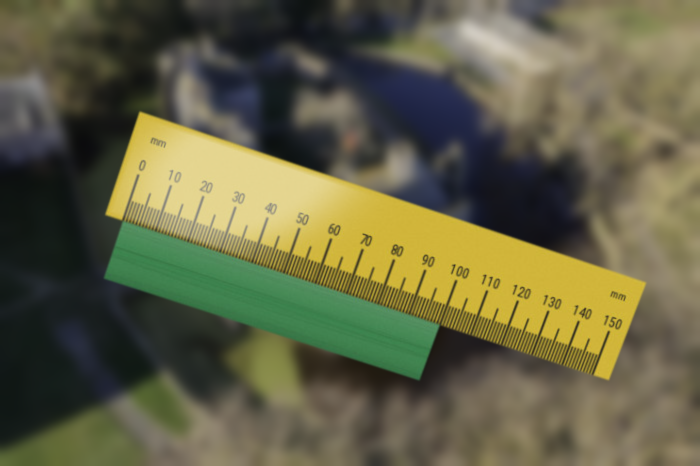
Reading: 100 (mm)
